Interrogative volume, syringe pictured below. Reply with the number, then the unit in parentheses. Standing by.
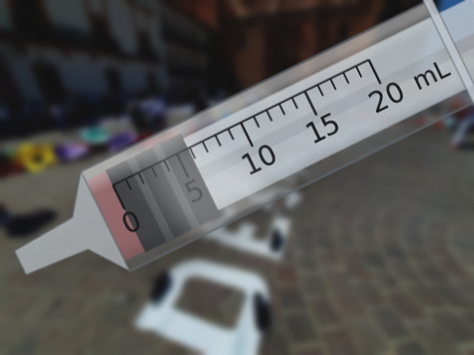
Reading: 0 (mL)
